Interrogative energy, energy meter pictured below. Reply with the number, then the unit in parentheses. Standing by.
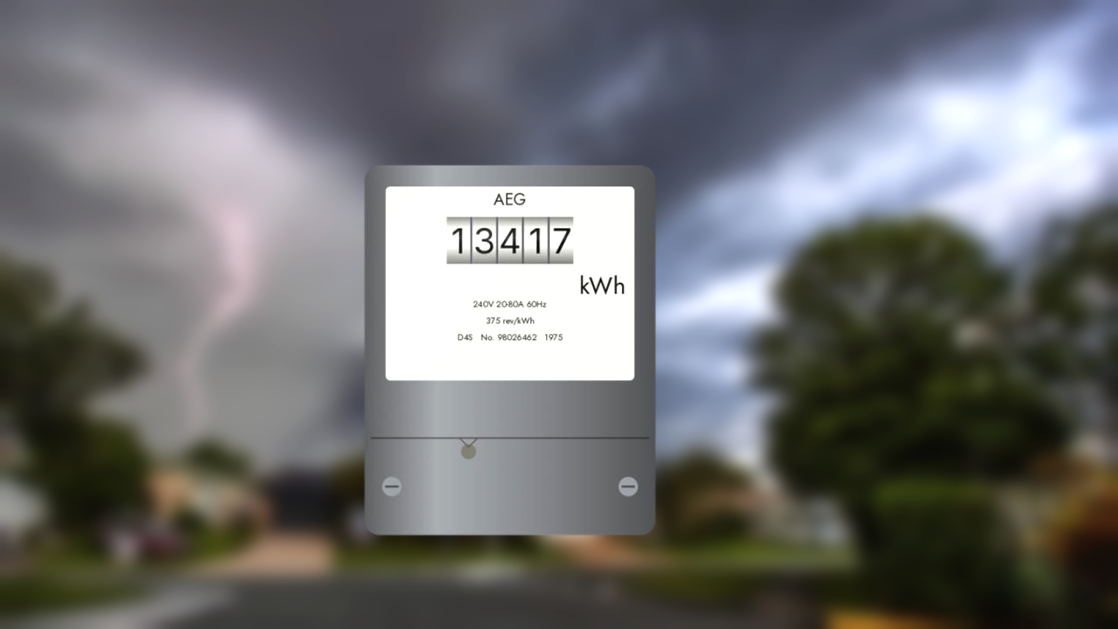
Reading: 13417 (kWh)
